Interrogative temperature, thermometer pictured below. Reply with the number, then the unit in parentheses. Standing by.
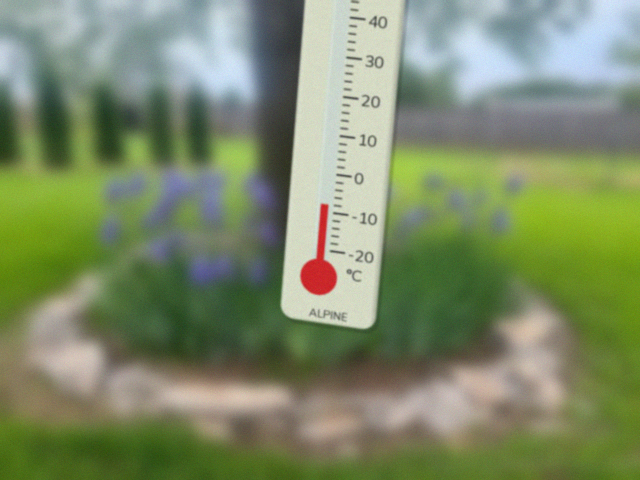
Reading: -8 (°C)
